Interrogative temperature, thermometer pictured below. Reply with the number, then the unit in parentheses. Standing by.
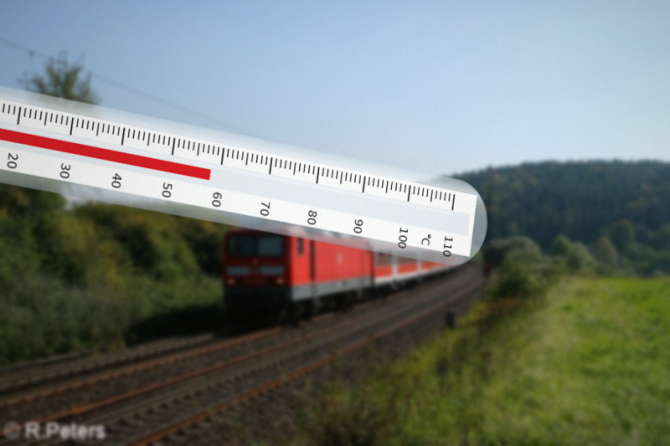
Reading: 58 (°C)
